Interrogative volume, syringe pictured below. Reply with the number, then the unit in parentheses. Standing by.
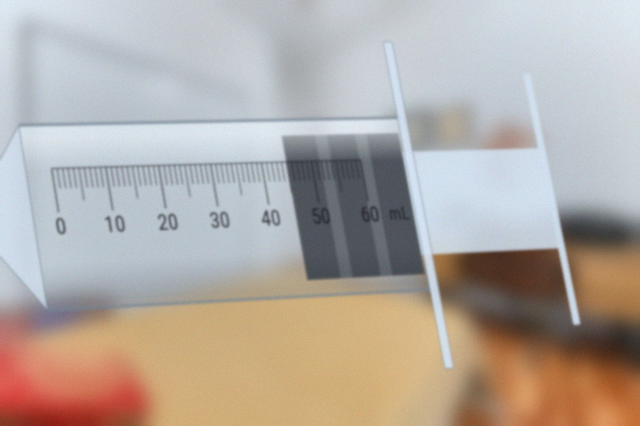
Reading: 45 (mL)
